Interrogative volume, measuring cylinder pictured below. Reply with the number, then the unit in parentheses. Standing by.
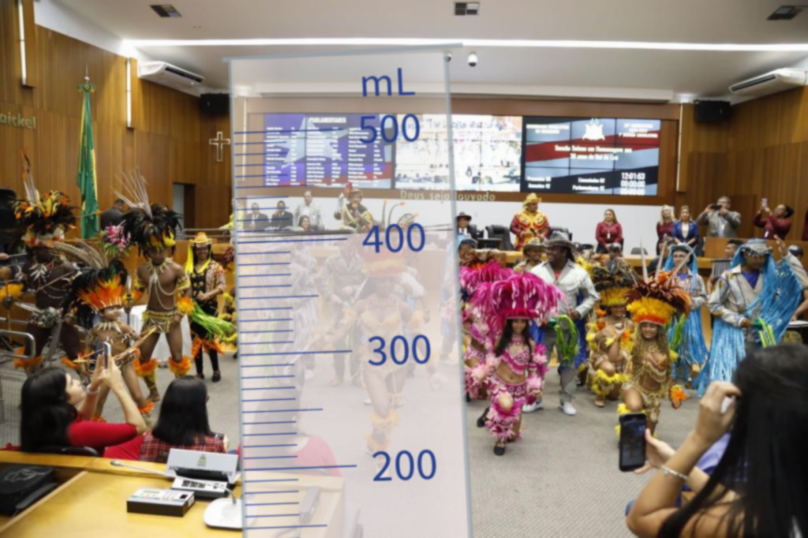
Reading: 405 (mL)
